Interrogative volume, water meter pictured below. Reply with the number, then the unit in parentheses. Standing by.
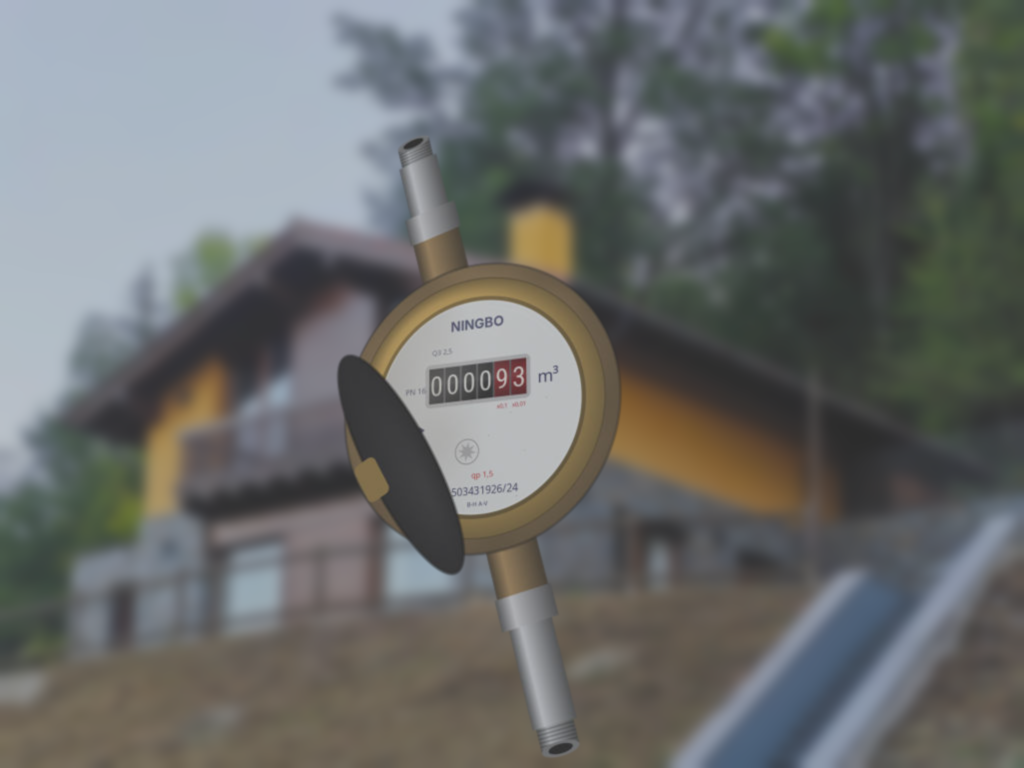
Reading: 0.93 (m³)
